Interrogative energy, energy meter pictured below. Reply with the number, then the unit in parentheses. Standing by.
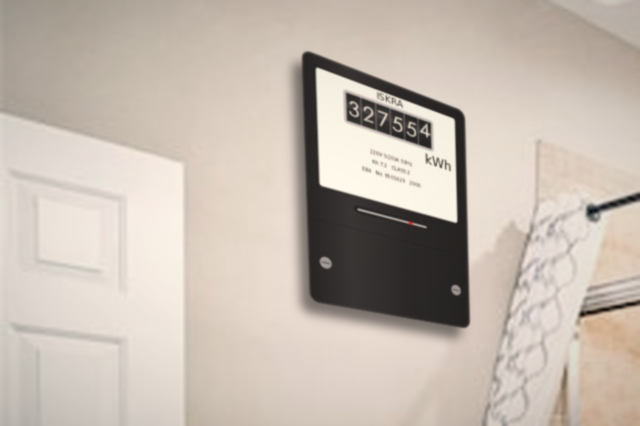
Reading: 327554 (kWh)
